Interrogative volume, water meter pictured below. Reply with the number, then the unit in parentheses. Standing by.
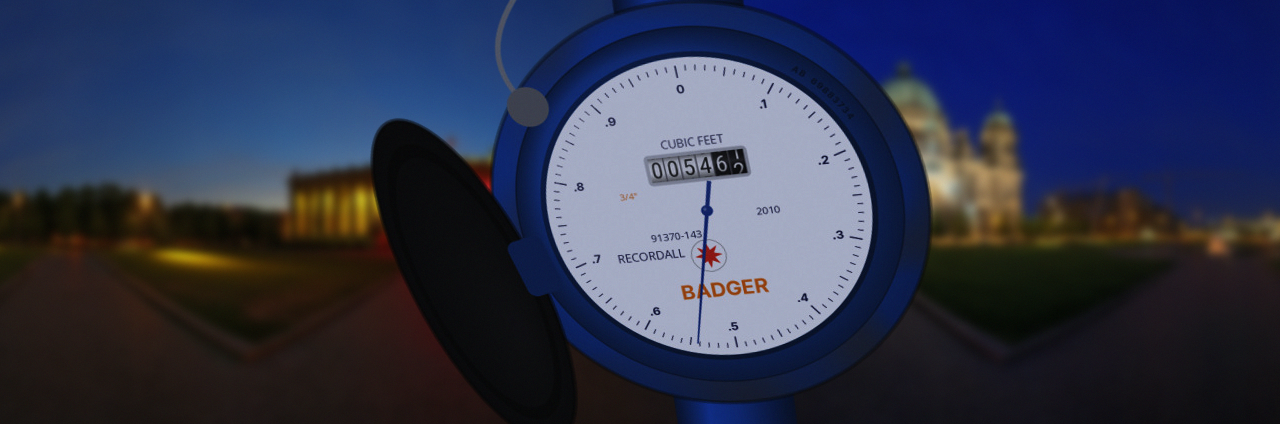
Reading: 5461.54 (ft³)
